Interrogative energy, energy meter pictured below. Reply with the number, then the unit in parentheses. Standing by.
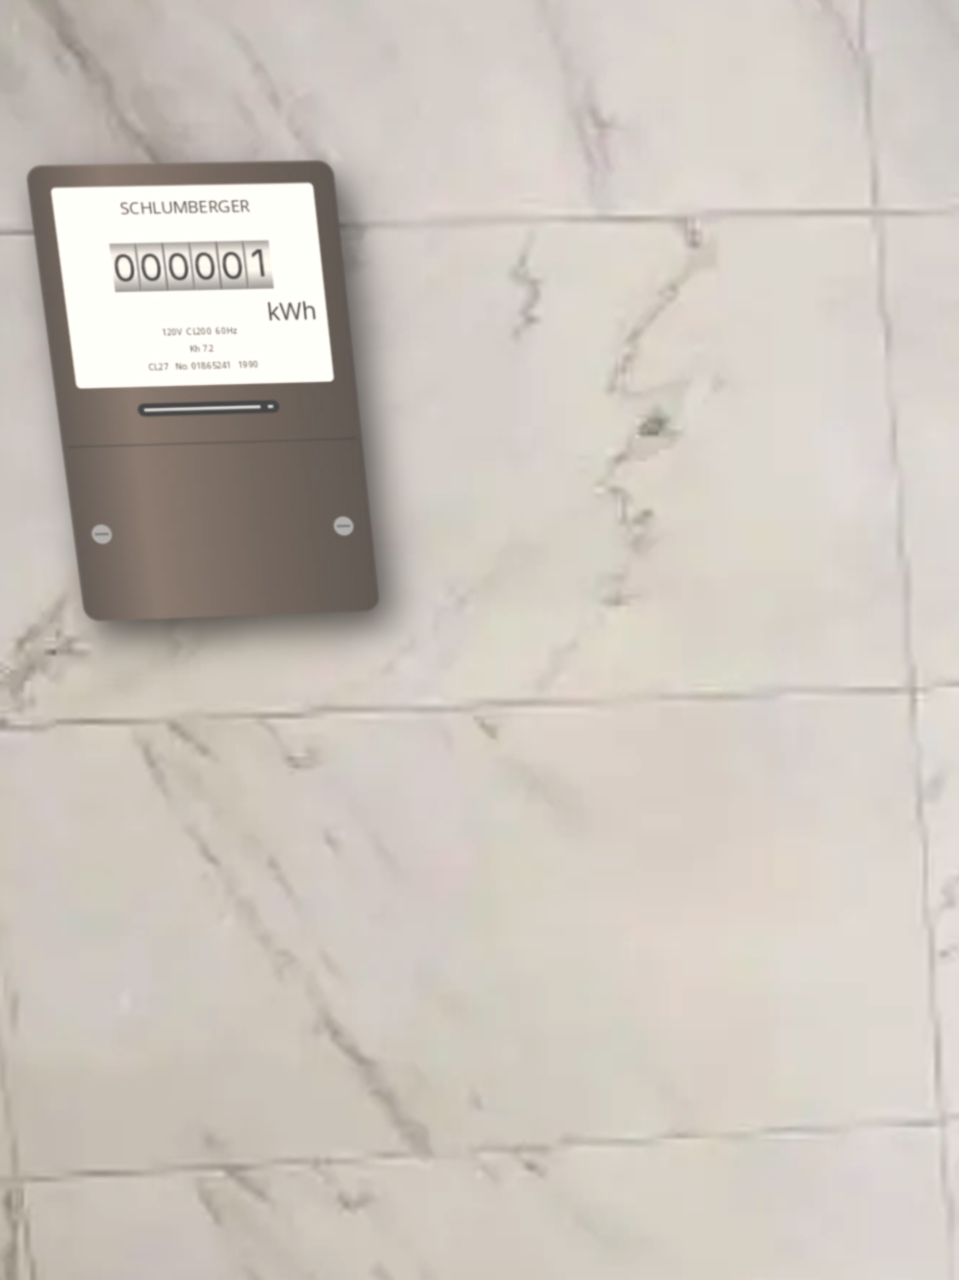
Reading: 1 (kWh)
